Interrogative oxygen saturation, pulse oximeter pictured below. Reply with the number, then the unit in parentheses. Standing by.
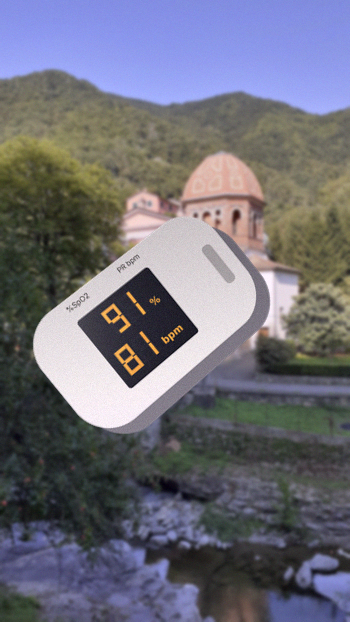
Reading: 91 (%)
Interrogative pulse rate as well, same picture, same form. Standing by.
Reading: 81 (bpm)
